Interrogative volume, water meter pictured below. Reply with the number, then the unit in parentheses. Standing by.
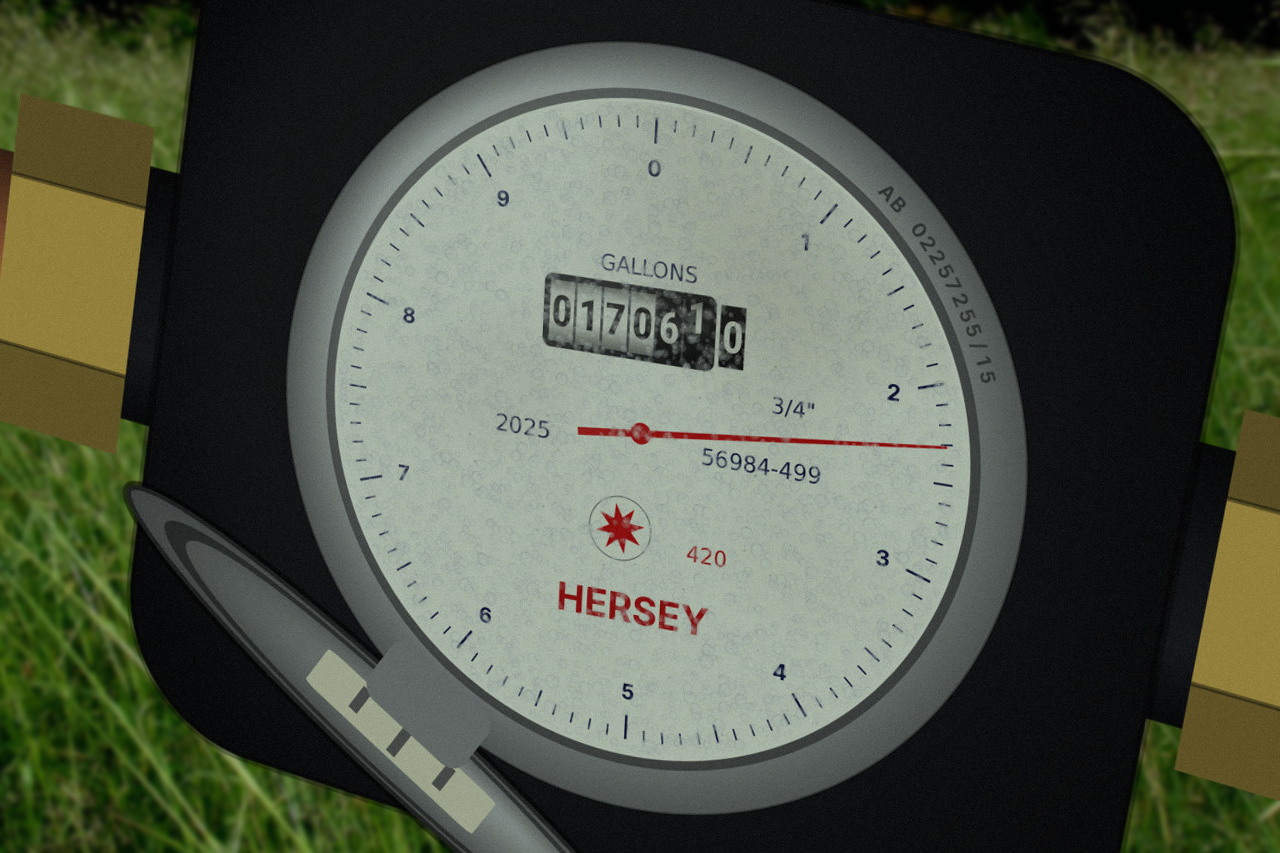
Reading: 170612.3 (gal)
